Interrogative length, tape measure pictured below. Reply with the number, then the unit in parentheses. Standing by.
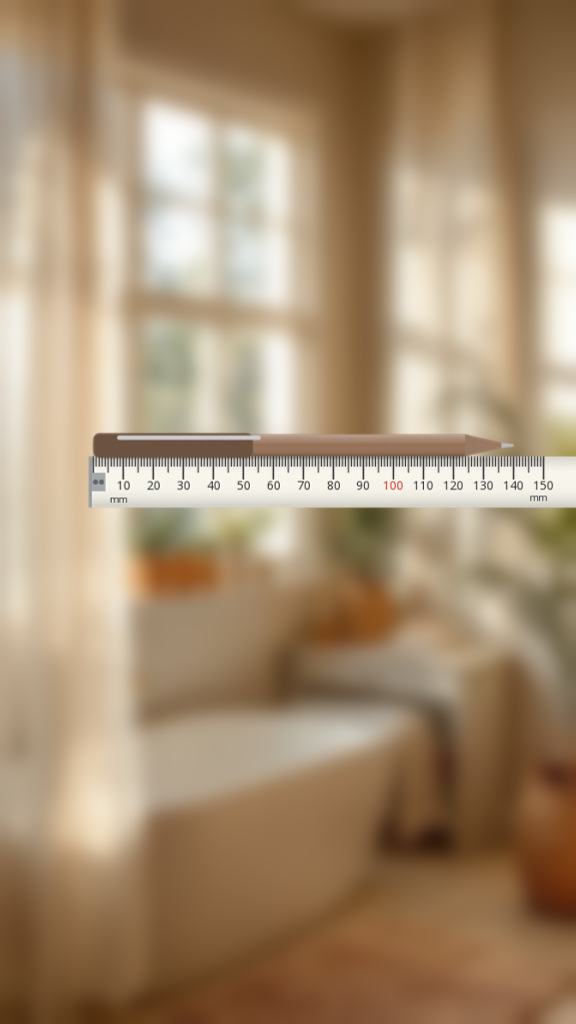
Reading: 140 (mm)
